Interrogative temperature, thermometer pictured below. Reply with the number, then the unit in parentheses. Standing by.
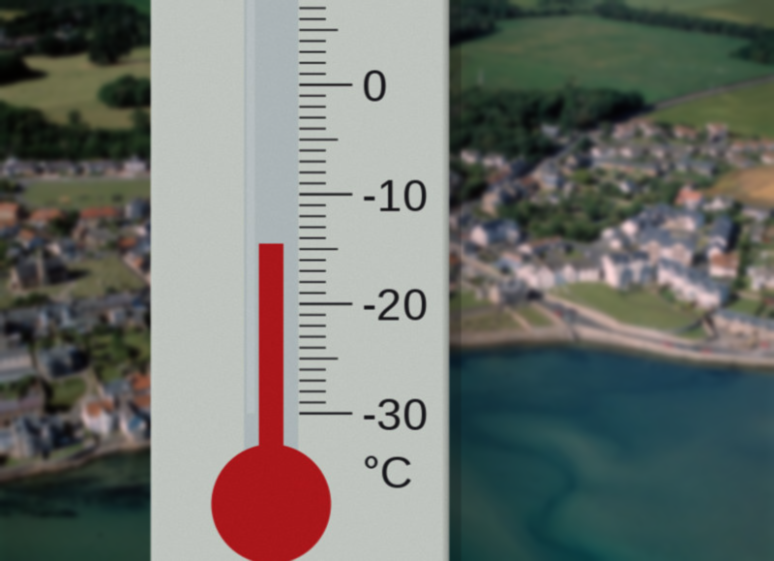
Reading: -14.5 (°C)
